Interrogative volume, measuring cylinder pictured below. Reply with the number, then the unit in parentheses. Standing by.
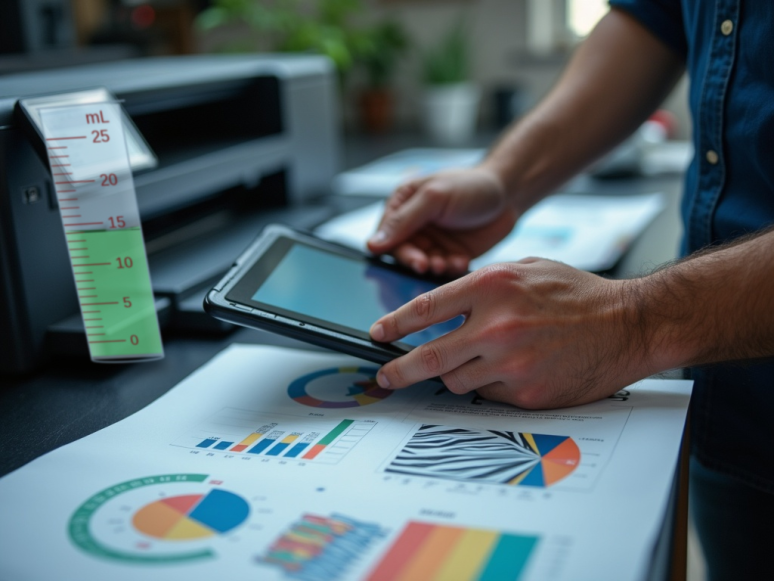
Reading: 14 (mL)
